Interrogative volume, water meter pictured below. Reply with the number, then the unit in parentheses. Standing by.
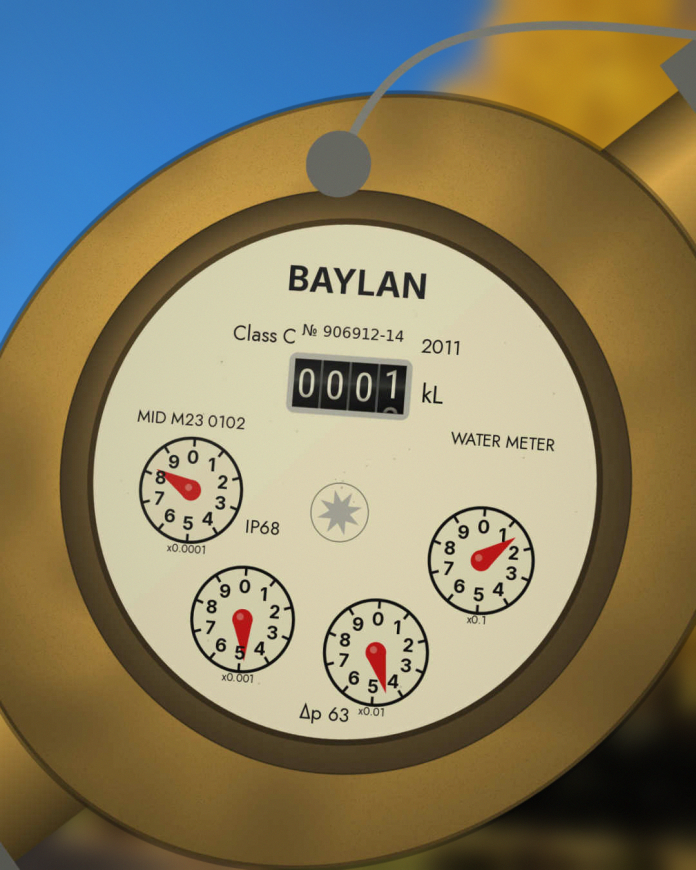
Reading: 1.1448 (kL)
